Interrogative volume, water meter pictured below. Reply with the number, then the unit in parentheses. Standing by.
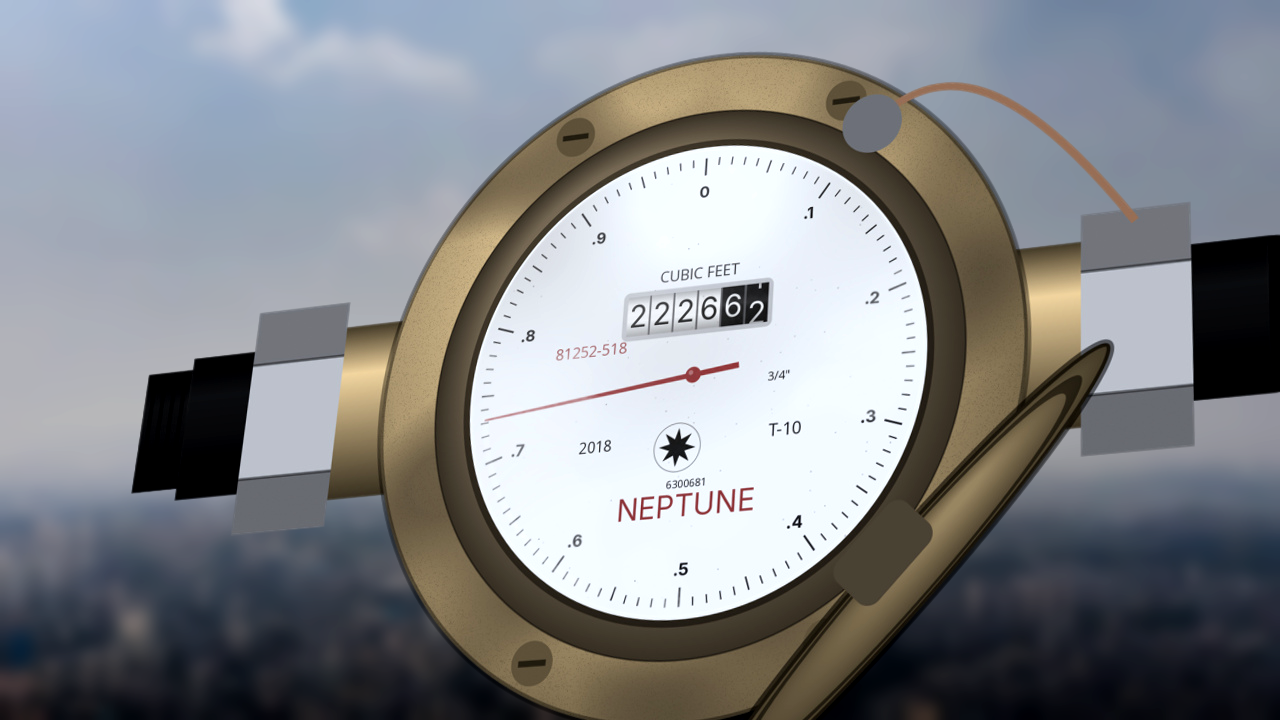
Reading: 222661.73 (ft³)
